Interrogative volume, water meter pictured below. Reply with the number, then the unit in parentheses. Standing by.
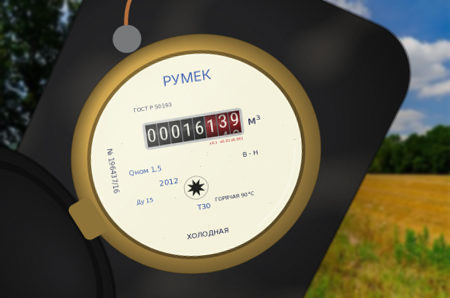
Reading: 16.139 (m³)
